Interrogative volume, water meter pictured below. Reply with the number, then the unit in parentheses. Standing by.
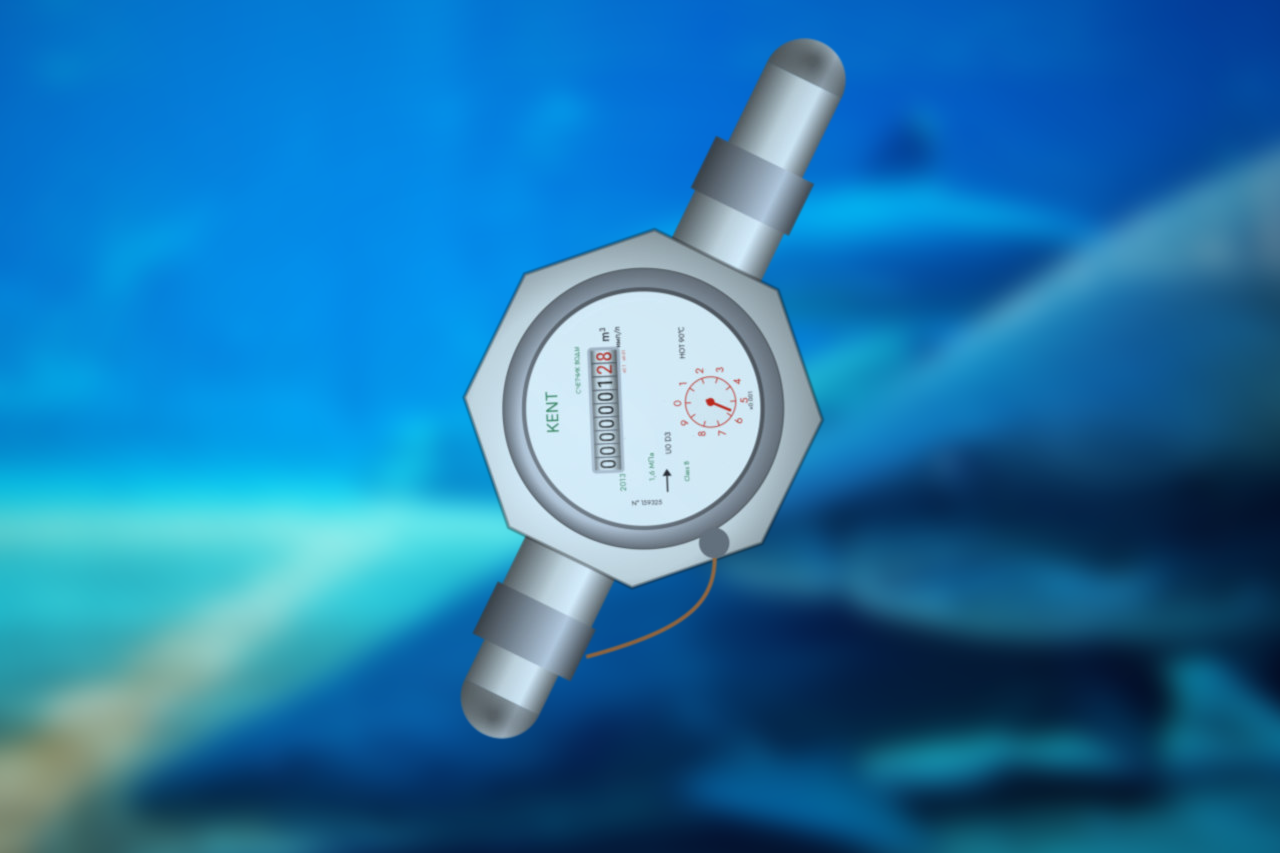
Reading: 1.285 (m³)
